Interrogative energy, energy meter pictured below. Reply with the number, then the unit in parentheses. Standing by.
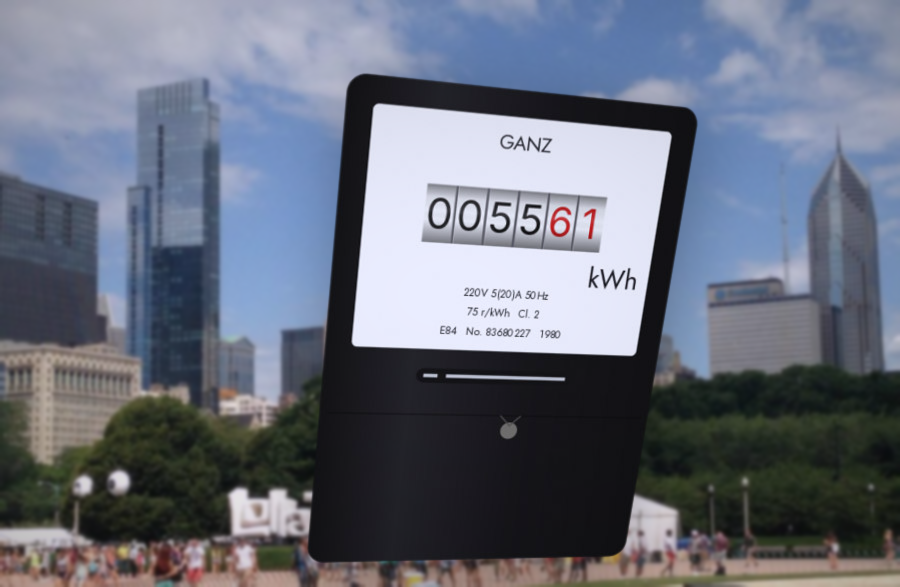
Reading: 55.61 (kWh)
